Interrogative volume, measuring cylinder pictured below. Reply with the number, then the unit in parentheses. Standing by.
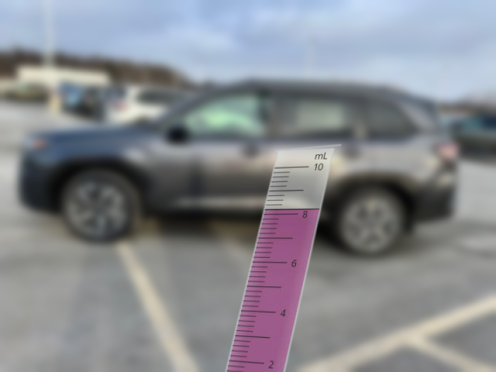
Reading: 8.2 (mL)
